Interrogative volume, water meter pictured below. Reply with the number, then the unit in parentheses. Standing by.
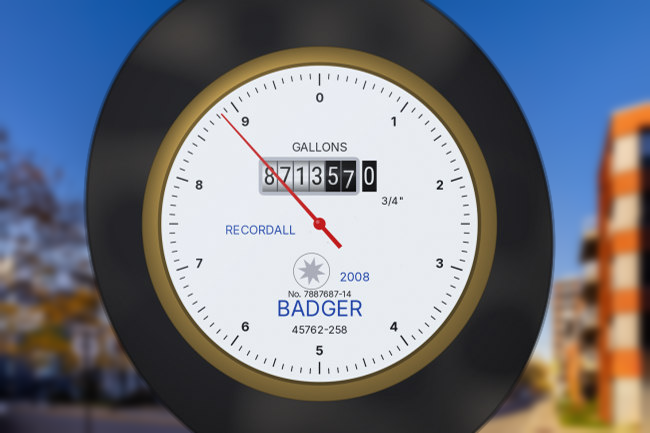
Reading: 8713568.8 (gal)
